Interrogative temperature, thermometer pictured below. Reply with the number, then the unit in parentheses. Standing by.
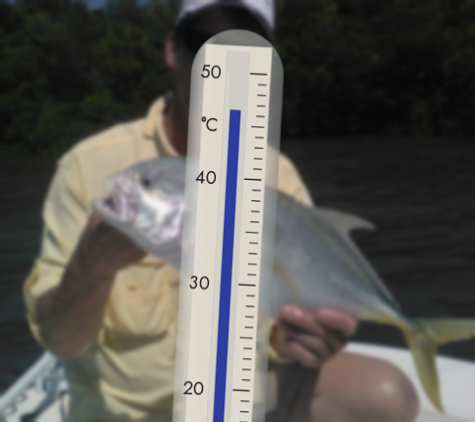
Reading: 46.5 (°C)
